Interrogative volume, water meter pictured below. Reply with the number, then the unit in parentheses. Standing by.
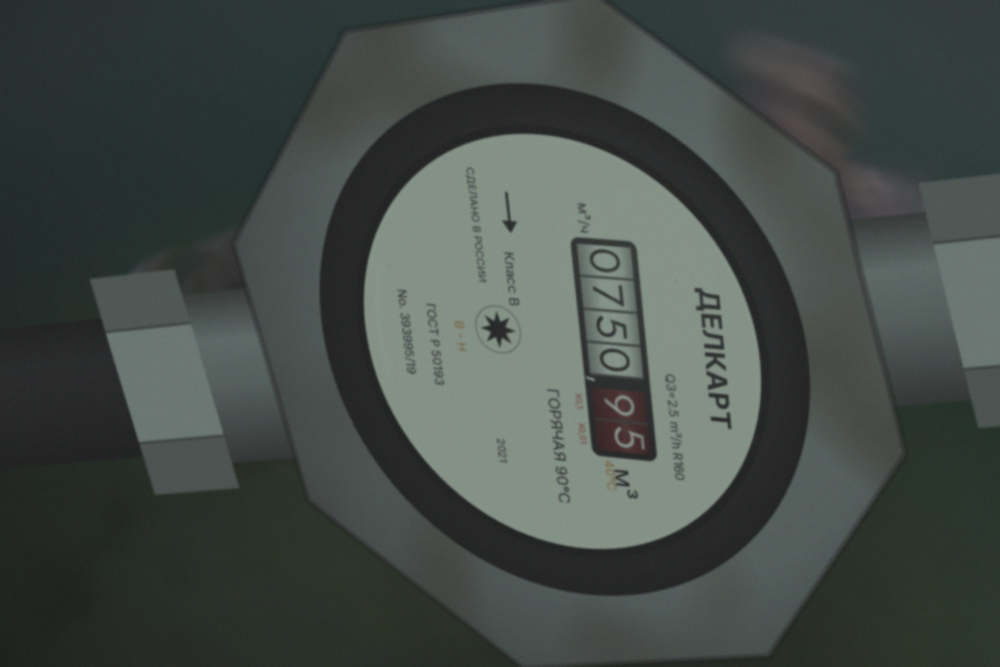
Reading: 750.95 (m³)
